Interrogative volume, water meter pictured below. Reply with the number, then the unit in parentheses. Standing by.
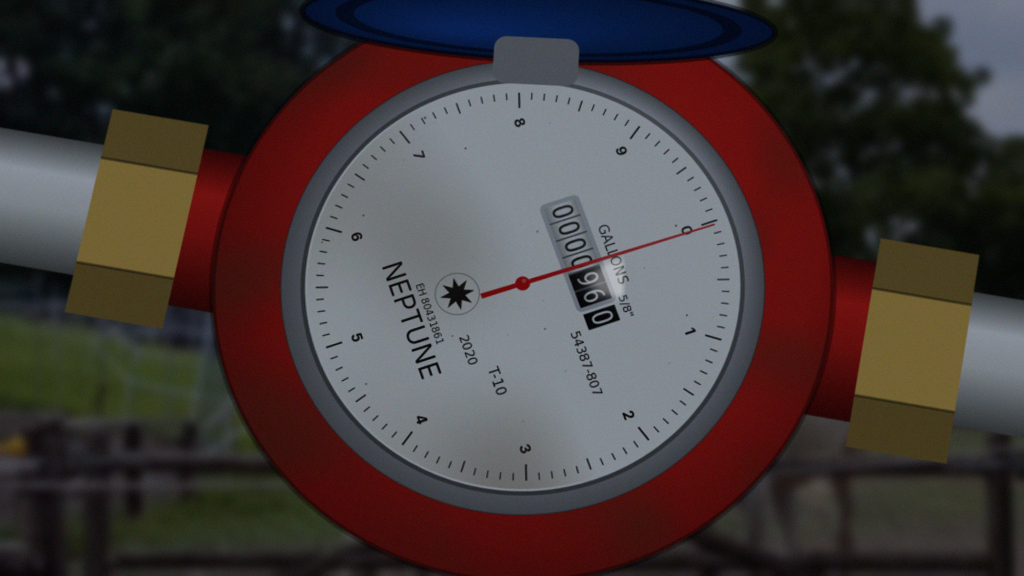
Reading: 960.0 (gal)
